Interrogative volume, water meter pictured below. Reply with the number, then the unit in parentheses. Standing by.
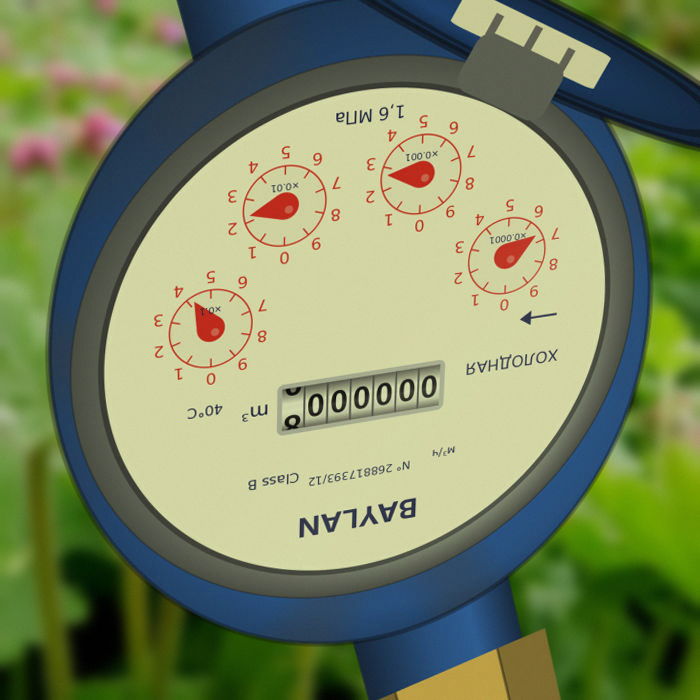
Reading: 8.4226 (m³)
